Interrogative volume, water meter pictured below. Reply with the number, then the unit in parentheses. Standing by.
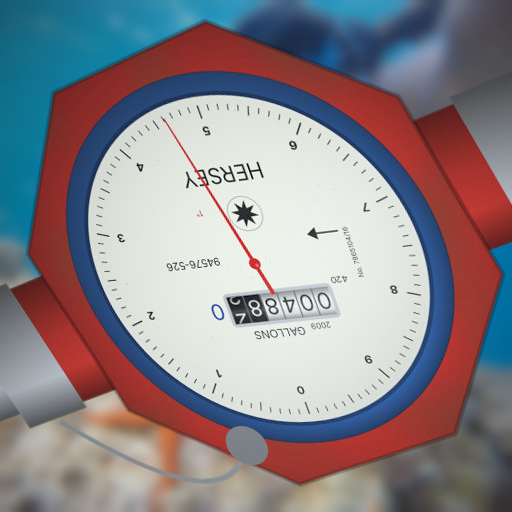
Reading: 48824.6 (gal)
